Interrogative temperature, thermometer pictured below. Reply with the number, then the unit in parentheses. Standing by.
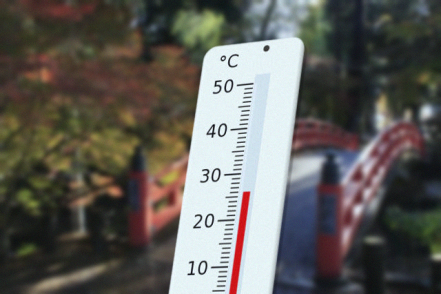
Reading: 26 (°C)
